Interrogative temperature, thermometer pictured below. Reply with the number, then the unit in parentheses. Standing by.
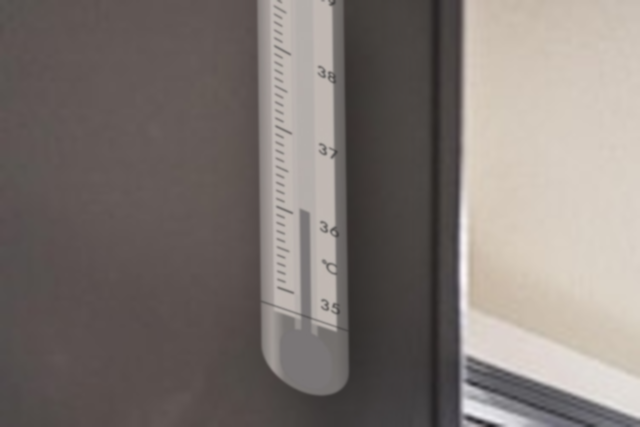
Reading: 36.1 (°C)
